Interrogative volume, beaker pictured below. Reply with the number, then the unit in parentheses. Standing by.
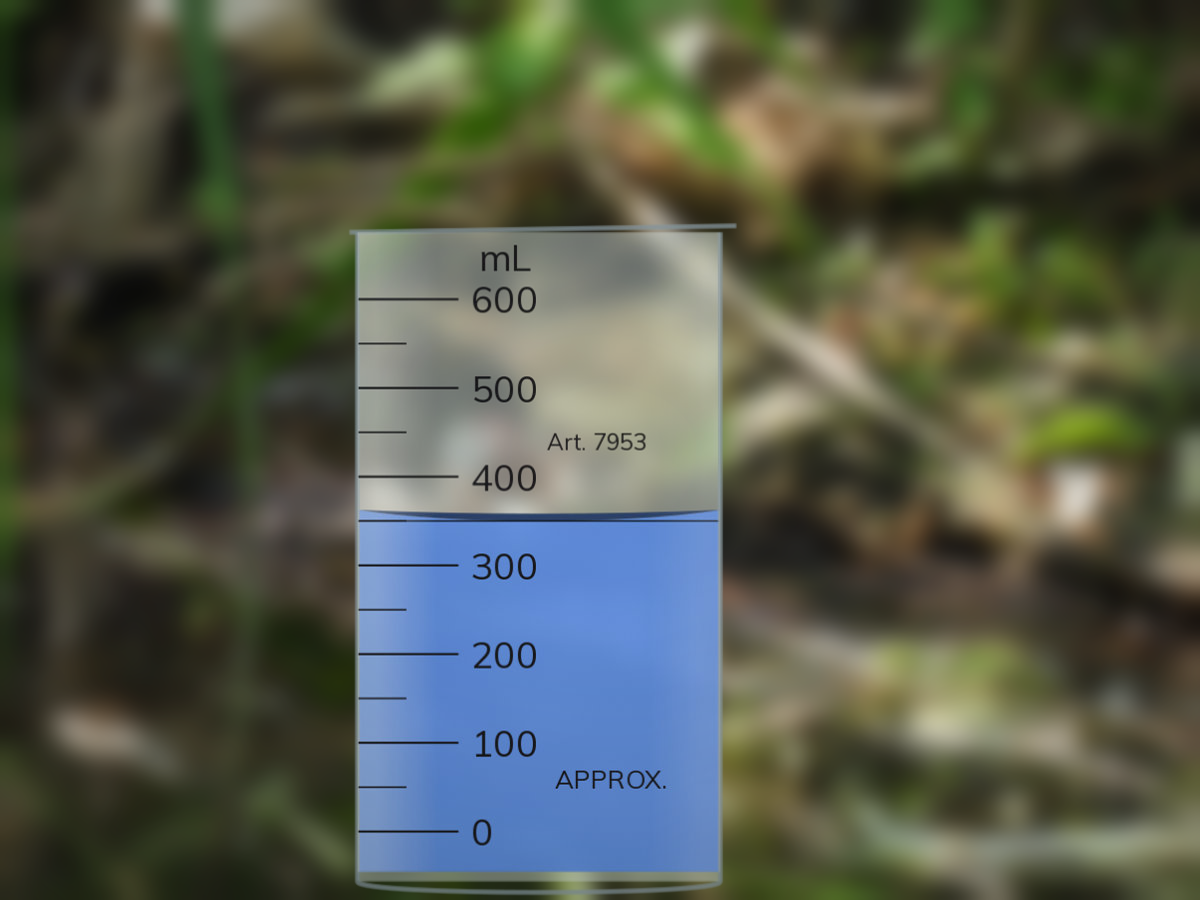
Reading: 350 (mL)
